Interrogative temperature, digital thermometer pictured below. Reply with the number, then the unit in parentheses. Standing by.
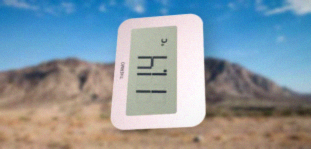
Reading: 11.4 (°C)
